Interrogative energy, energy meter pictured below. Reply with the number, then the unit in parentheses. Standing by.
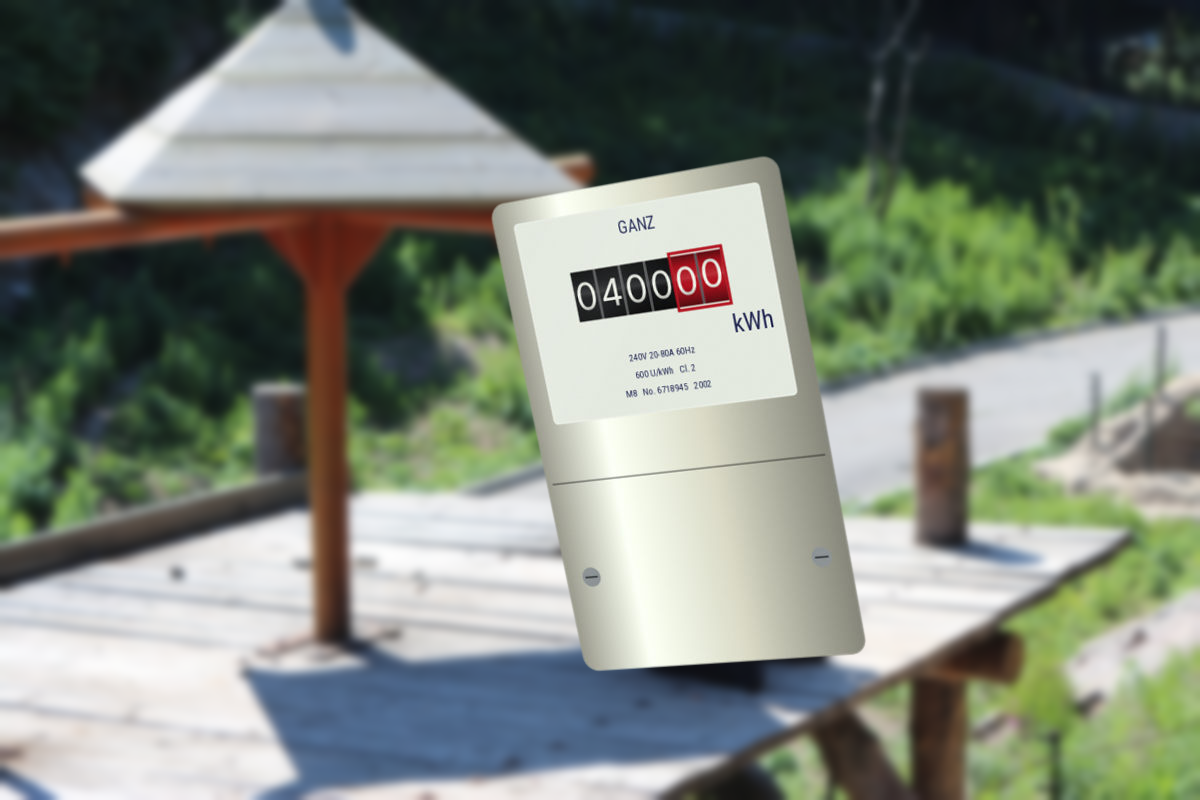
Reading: 400.00 (kWh)
